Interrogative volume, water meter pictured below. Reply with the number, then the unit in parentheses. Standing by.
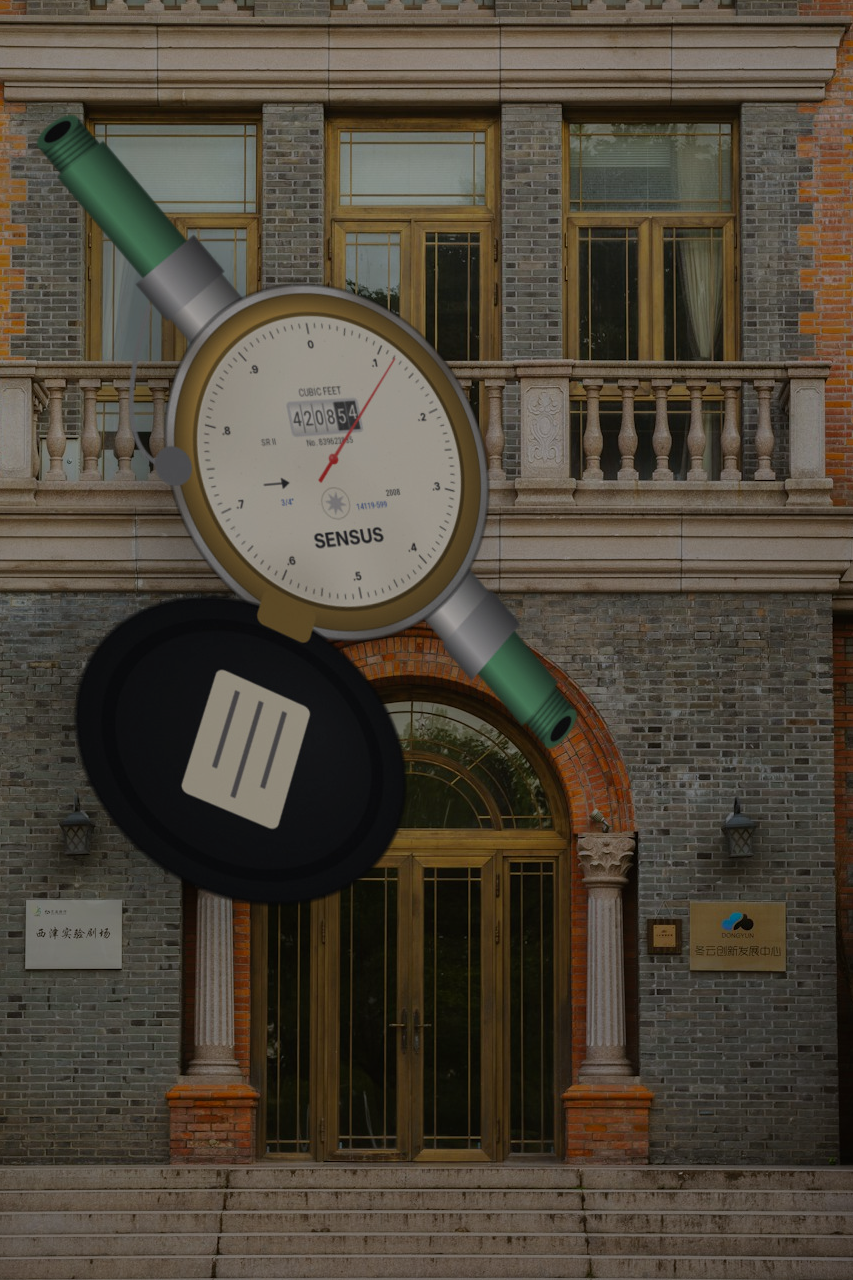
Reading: 420854.12 (ft³)
